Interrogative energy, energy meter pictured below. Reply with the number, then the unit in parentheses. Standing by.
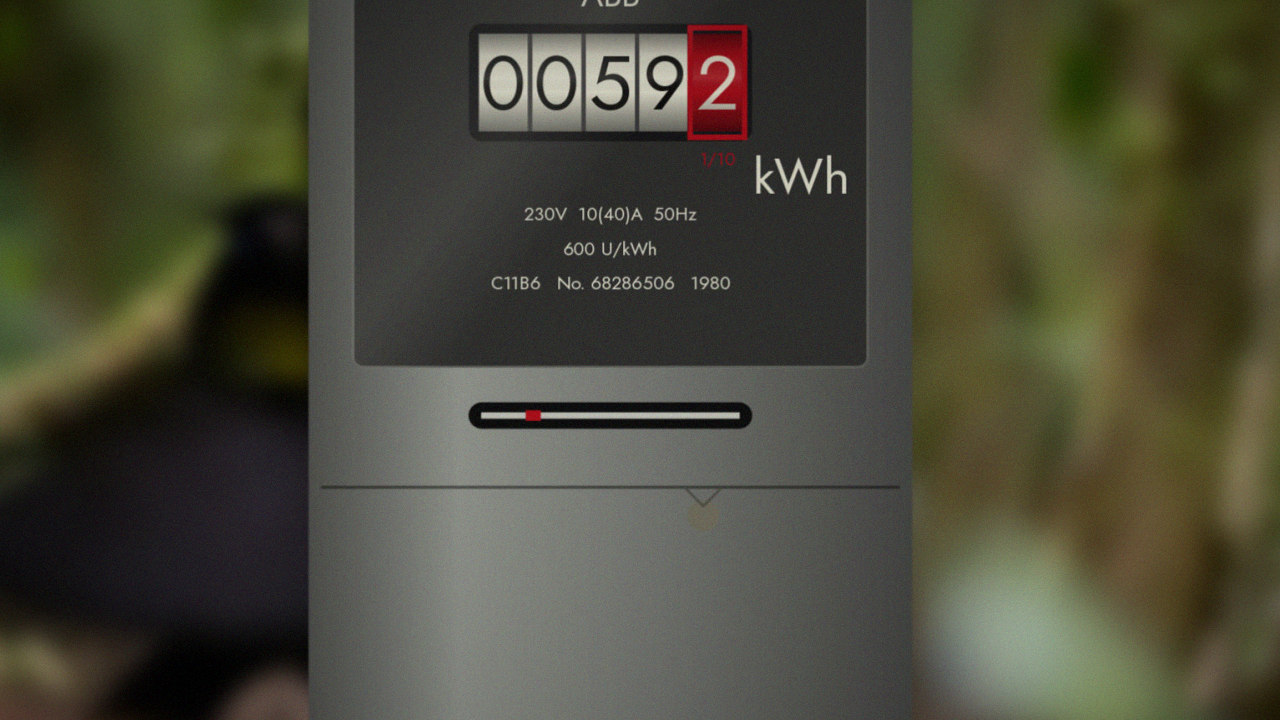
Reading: 59.2 (kWh)
